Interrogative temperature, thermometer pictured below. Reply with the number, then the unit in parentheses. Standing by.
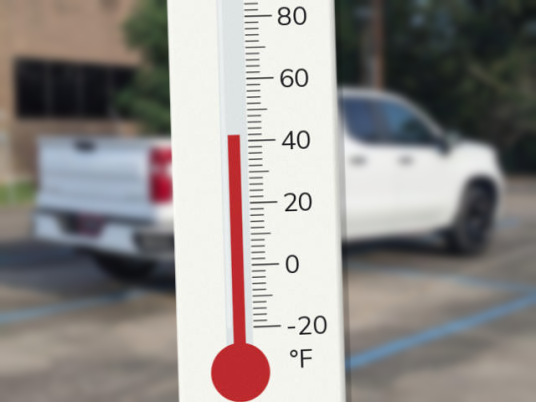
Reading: 42 (°F)
